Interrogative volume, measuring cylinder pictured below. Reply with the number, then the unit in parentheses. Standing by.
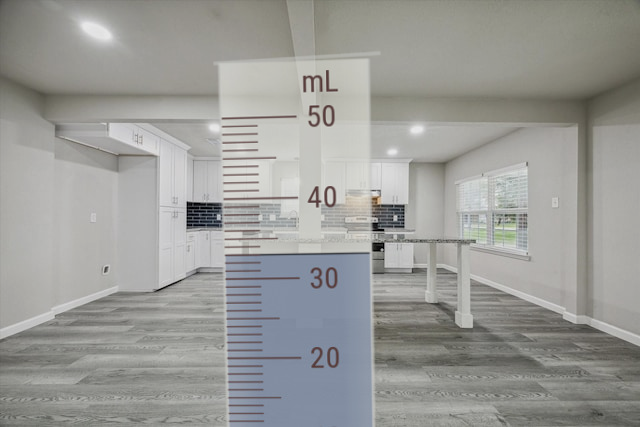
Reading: 33 (mL)
